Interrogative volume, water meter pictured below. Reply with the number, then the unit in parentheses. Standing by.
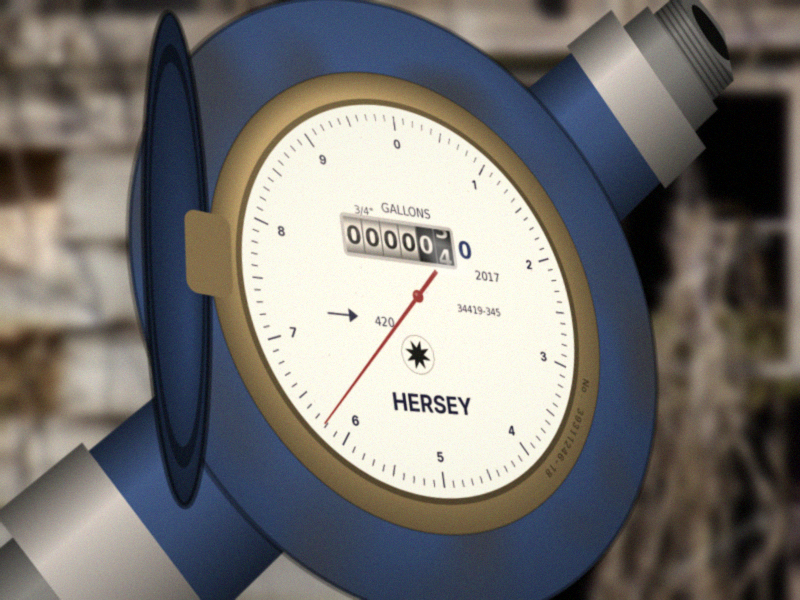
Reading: 36.2 (gal)
